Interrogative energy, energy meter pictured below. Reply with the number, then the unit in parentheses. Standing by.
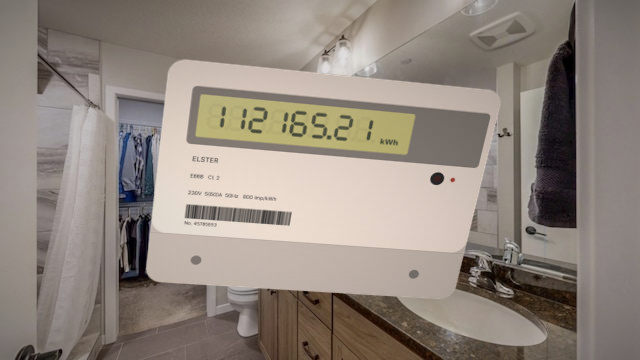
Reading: 112165.21 (kWh)
